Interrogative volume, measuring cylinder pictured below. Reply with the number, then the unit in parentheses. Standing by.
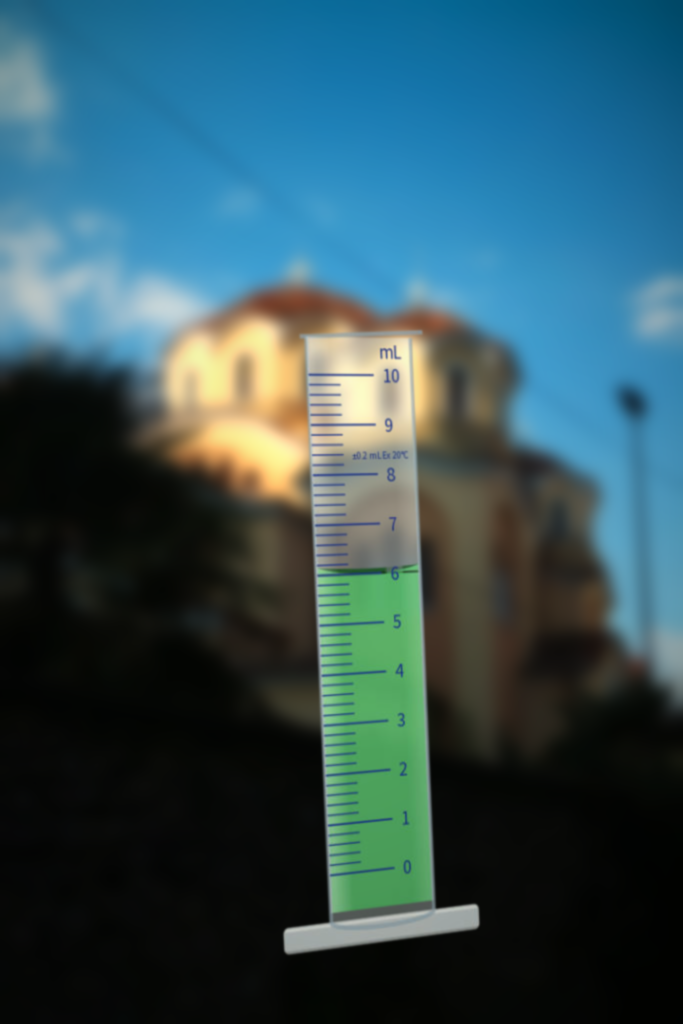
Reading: 6 (mL)
